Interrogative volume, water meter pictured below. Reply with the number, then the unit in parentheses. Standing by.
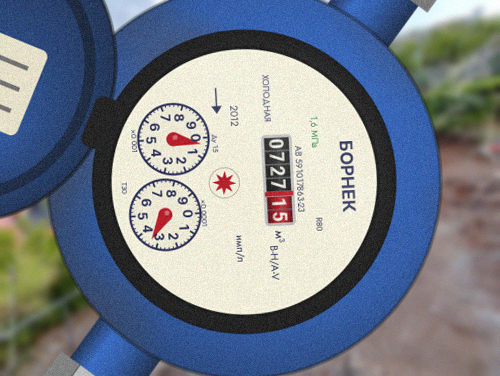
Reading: 727.1503 (m³)
